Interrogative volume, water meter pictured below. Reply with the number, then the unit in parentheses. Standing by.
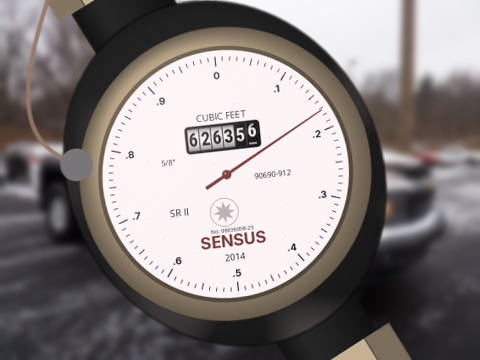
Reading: 626356.17 (ft³)
